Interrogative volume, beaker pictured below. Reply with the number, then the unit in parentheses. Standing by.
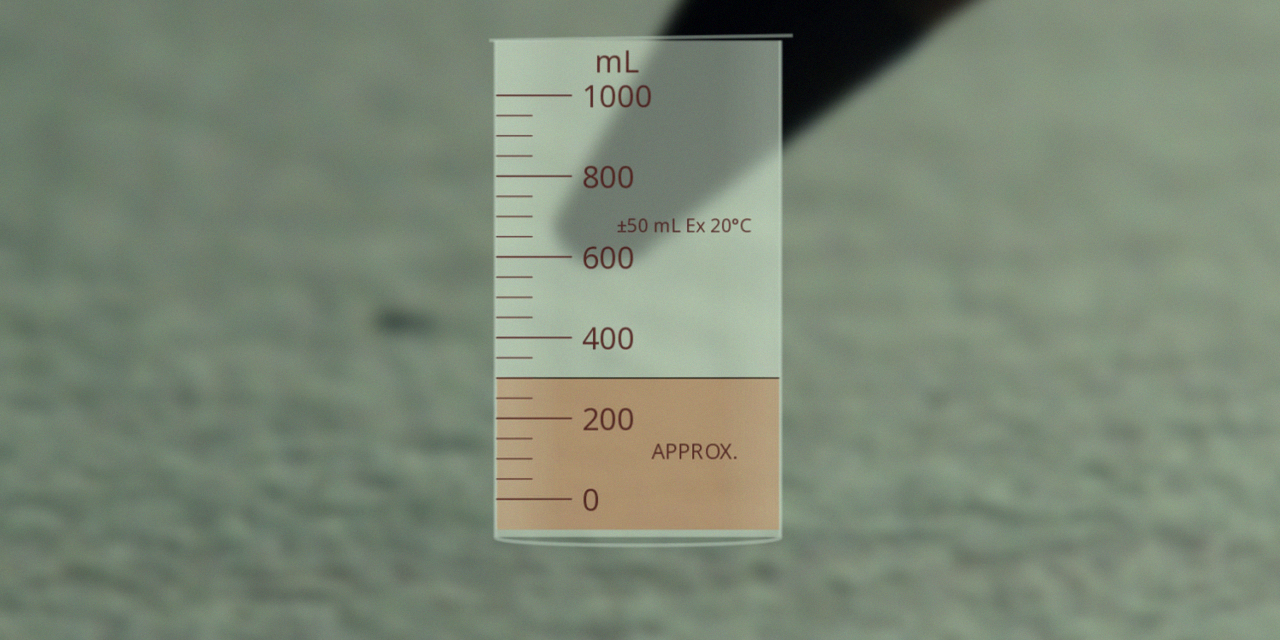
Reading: 300 (mL)
